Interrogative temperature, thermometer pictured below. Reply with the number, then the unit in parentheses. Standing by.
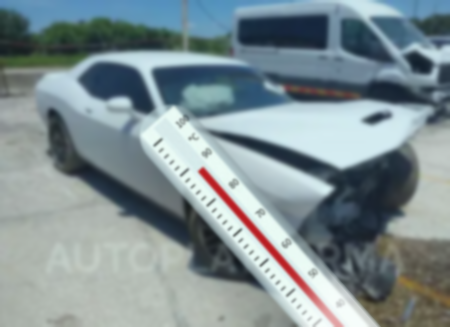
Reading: 88 (°C)
